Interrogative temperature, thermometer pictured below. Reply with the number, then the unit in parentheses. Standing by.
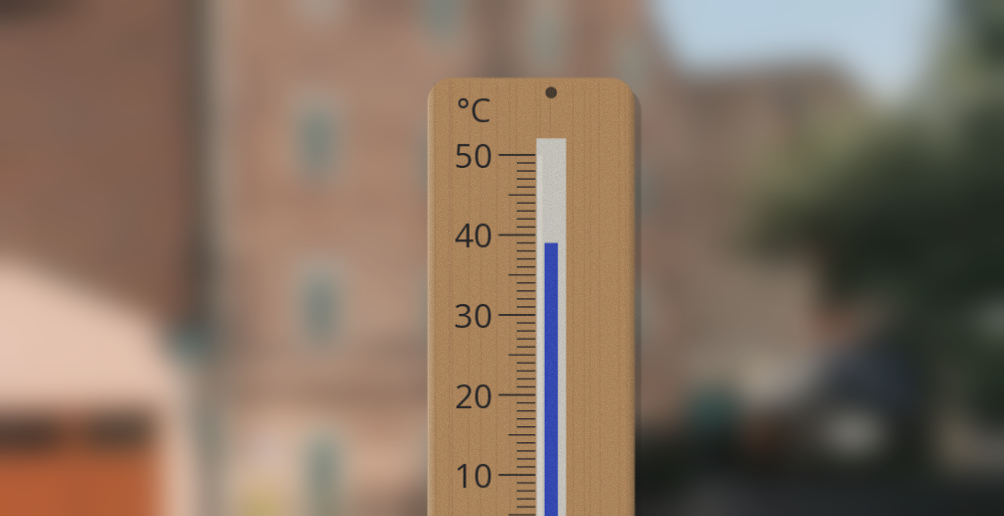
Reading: 39 (°C)
